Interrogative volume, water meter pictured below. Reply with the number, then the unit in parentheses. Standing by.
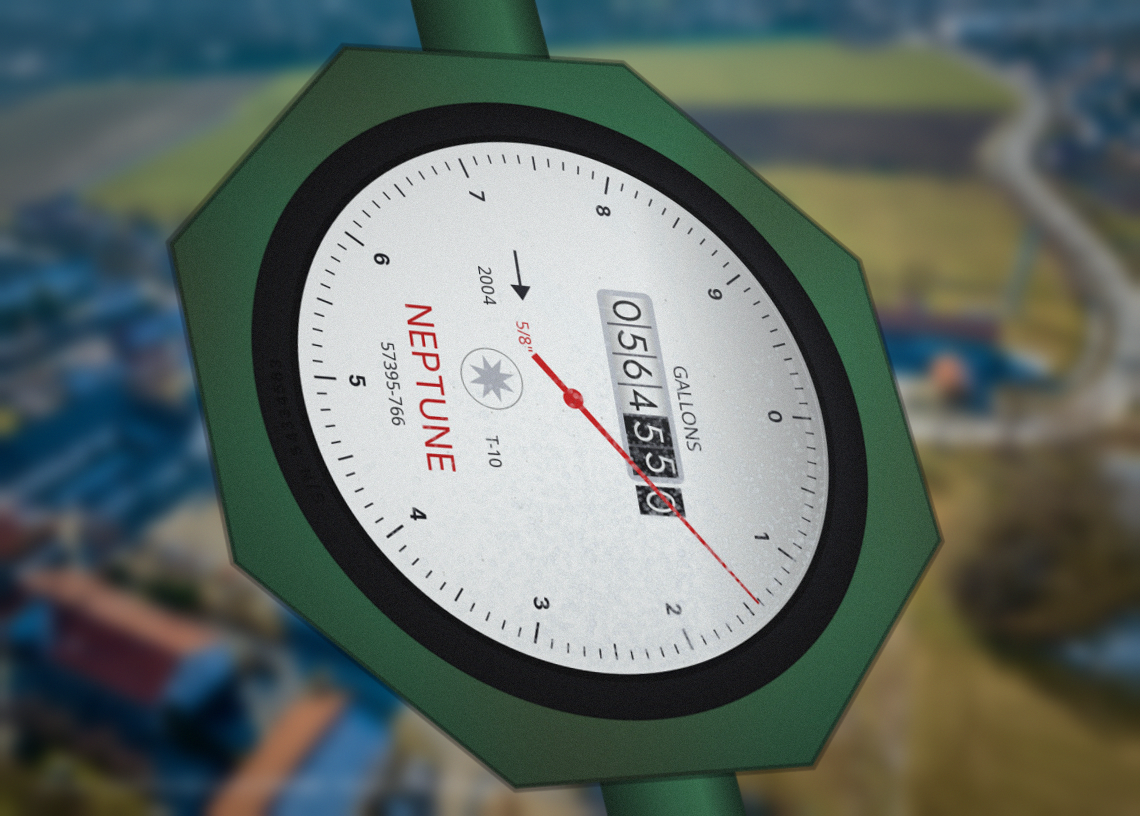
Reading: 564551.4 (gal)
